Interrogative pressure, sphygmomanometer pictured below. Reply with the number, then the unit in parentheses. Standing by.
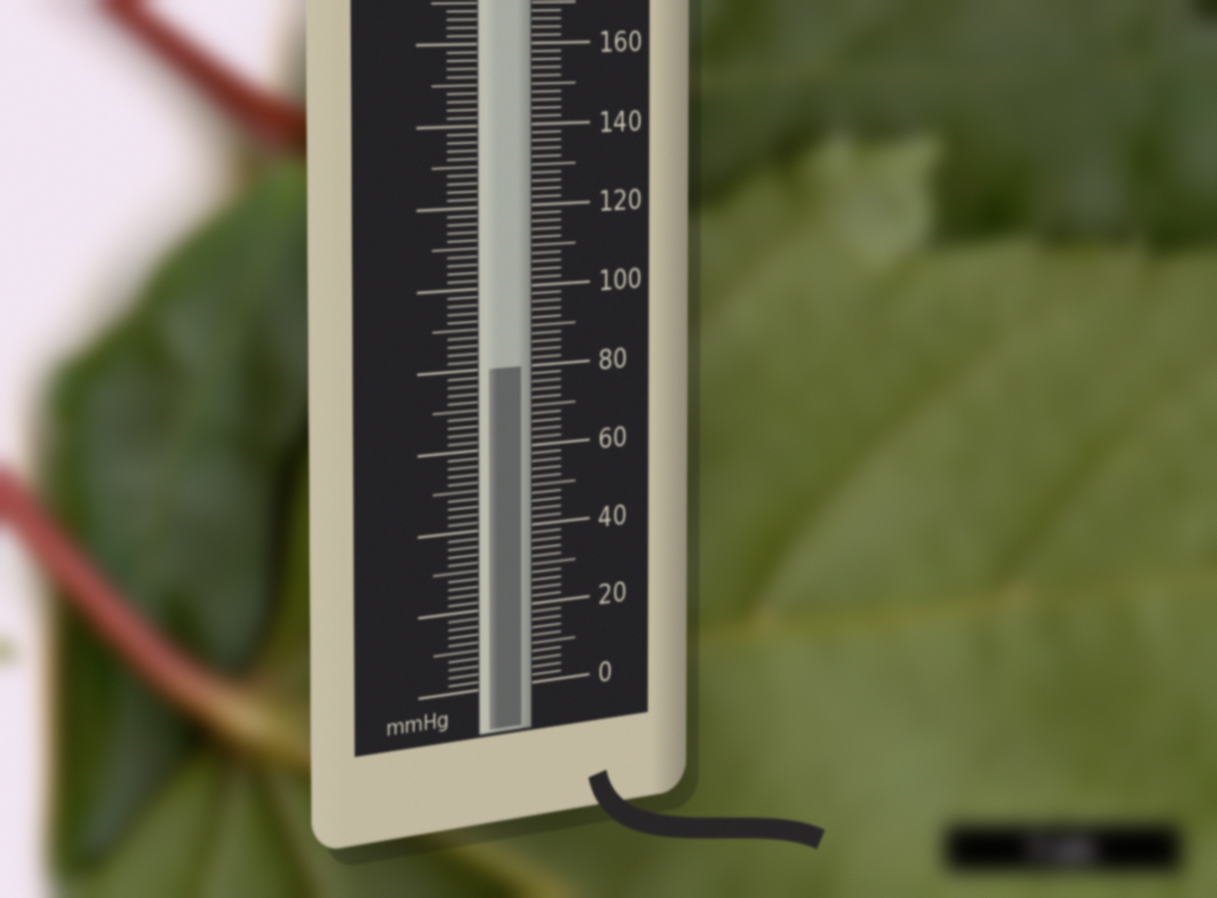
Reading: 80 (mmHg)
